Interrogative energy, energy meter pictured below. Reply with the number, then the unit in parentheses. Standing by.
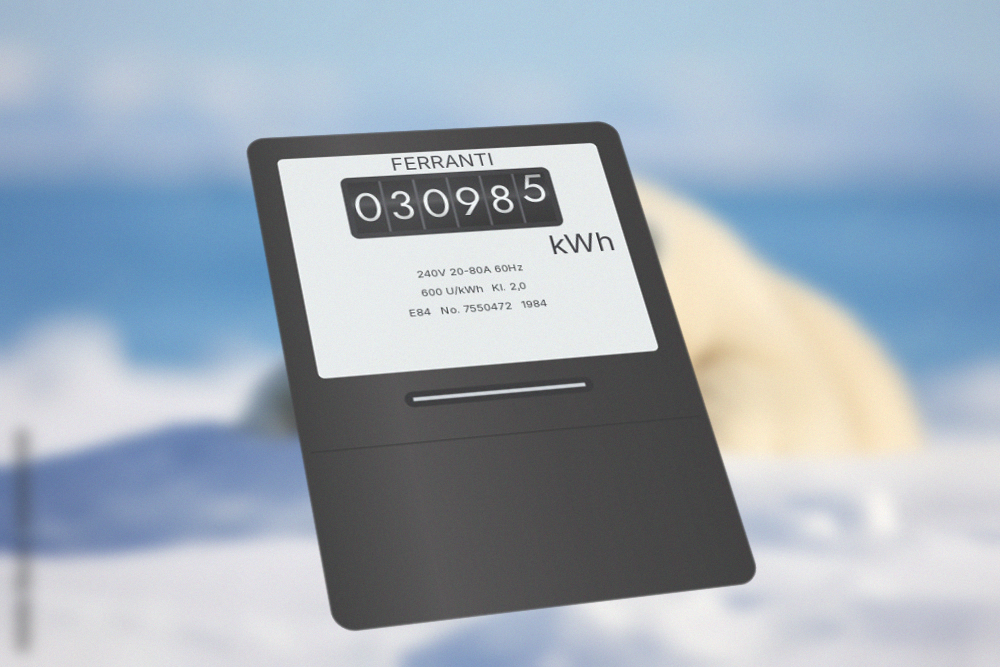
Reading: 30985 (kWh)
